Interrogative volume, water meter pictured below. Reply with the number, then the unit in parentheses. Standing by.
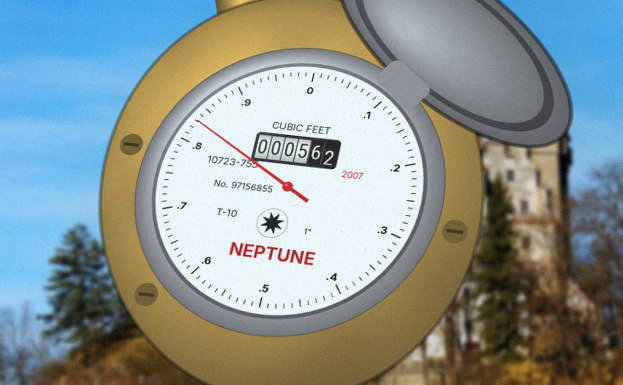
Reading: 561.83 (ft³)
